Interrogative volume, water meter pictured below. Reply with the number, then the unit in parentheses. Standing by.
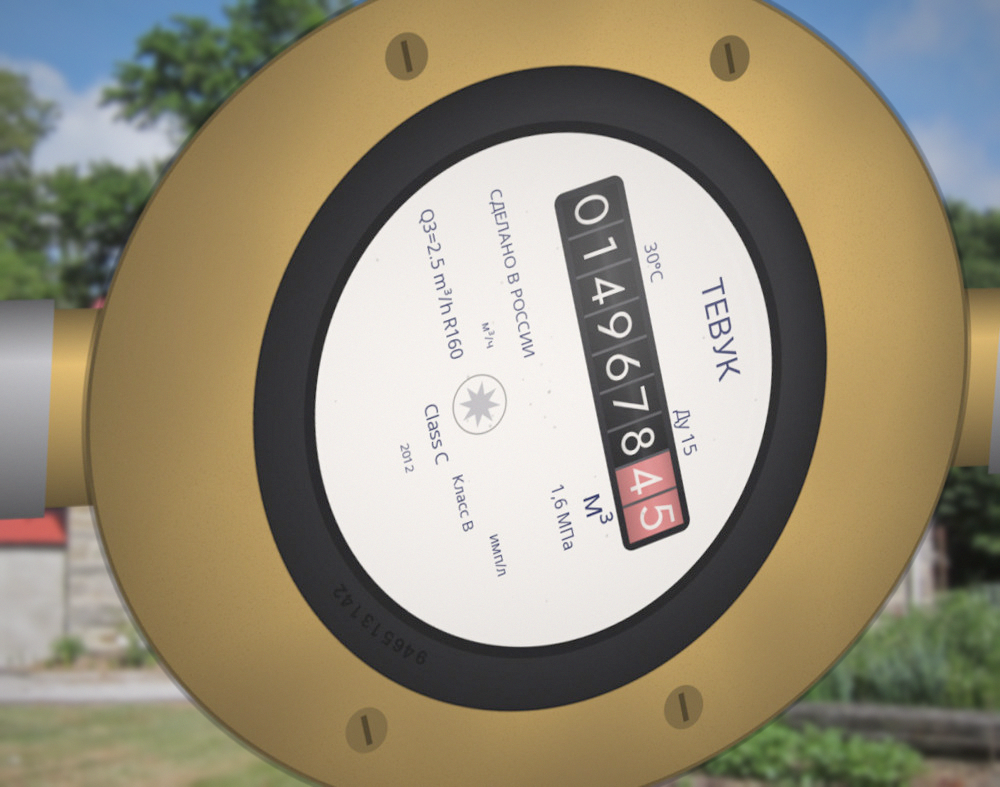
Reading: 149678.45 (m³)
